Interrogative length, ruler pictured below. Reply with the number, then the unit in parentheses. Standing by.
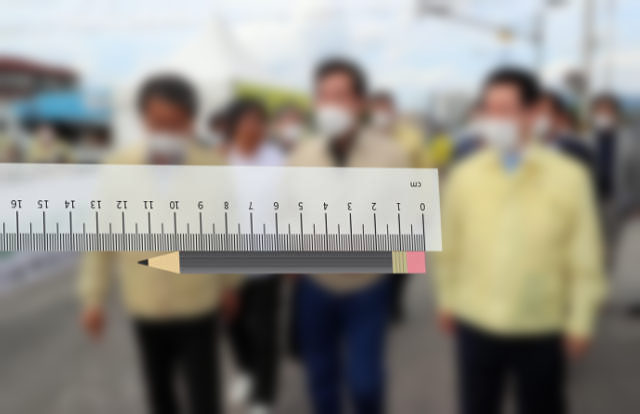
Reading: 11.5 (cm)
